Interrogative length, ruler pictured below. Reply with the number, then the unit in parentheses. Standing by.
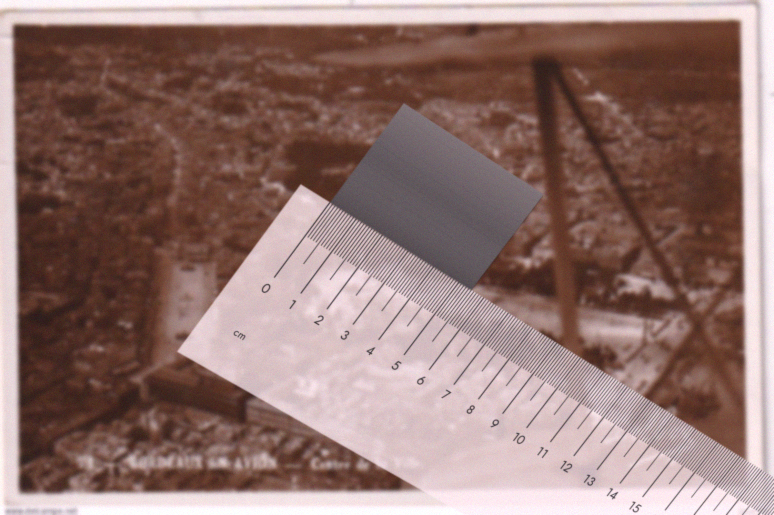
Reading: 5.5 (cm)
